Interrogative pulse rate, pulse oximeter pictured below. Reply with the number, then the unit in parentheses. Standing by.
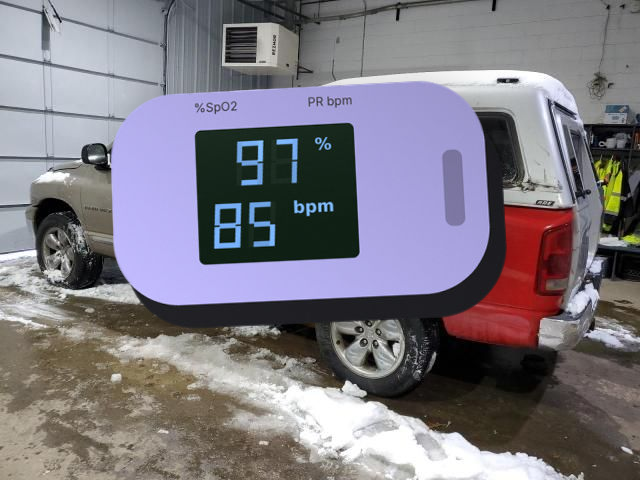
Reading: 85 (bpm)
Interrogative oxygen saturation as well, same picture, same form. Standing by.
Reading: 97 (%)
